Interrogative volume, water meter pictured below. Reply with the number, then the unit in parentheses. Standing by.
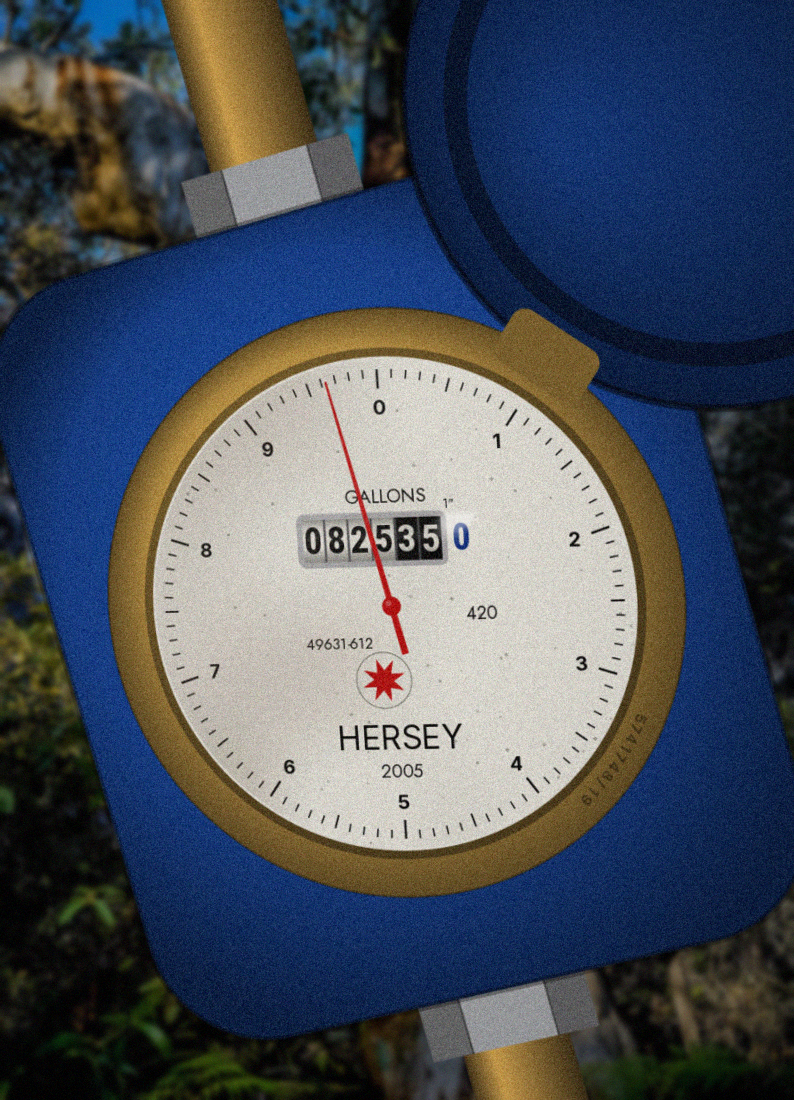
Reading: 825349.6 (gal)
